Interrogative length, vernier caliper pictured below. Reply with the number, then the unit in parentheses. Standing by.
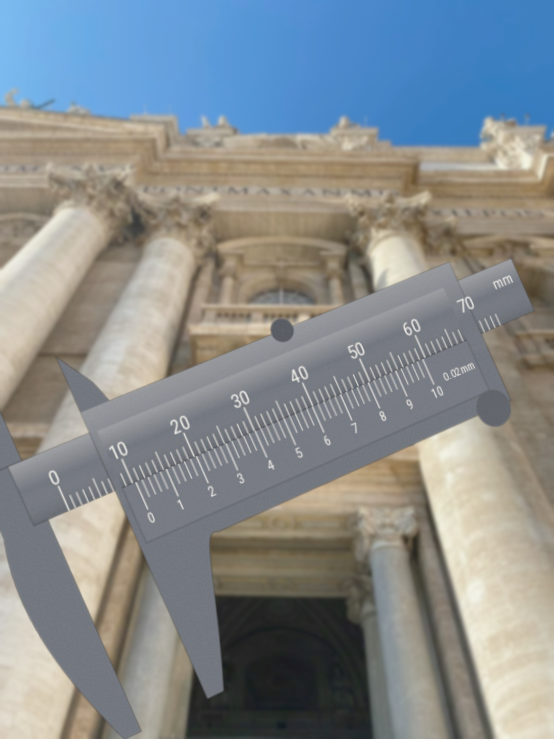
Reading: 10.5 (mm)
